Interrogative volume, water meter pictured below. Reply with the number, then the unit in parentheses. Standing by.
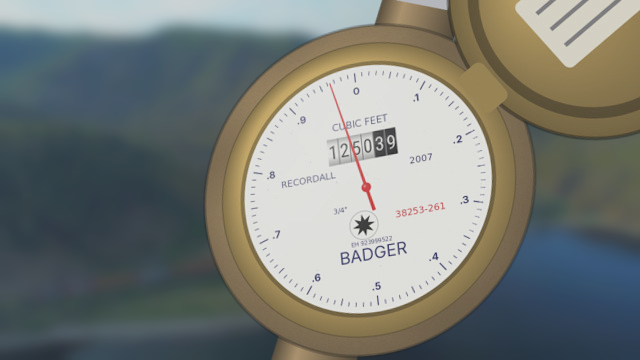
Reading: 125038.96 (ft³)
